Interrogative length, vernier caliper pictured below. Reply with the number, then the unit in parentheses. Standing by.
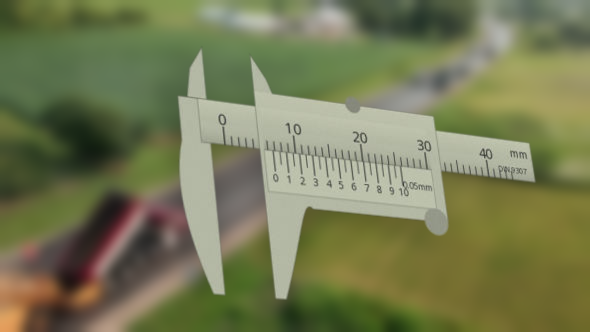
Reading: 6.8 (mm)
